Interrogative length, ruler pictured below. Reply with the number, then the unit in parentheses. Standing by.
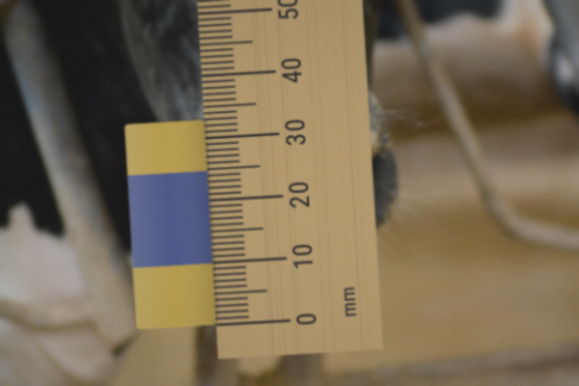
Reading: 33 (mm)
